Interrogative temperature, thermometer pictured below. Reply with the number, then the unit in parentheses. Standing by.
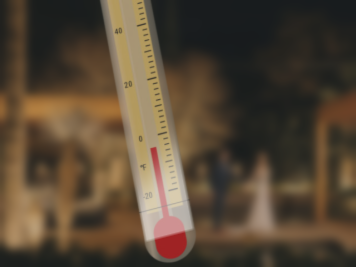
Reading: -4 (°F)
